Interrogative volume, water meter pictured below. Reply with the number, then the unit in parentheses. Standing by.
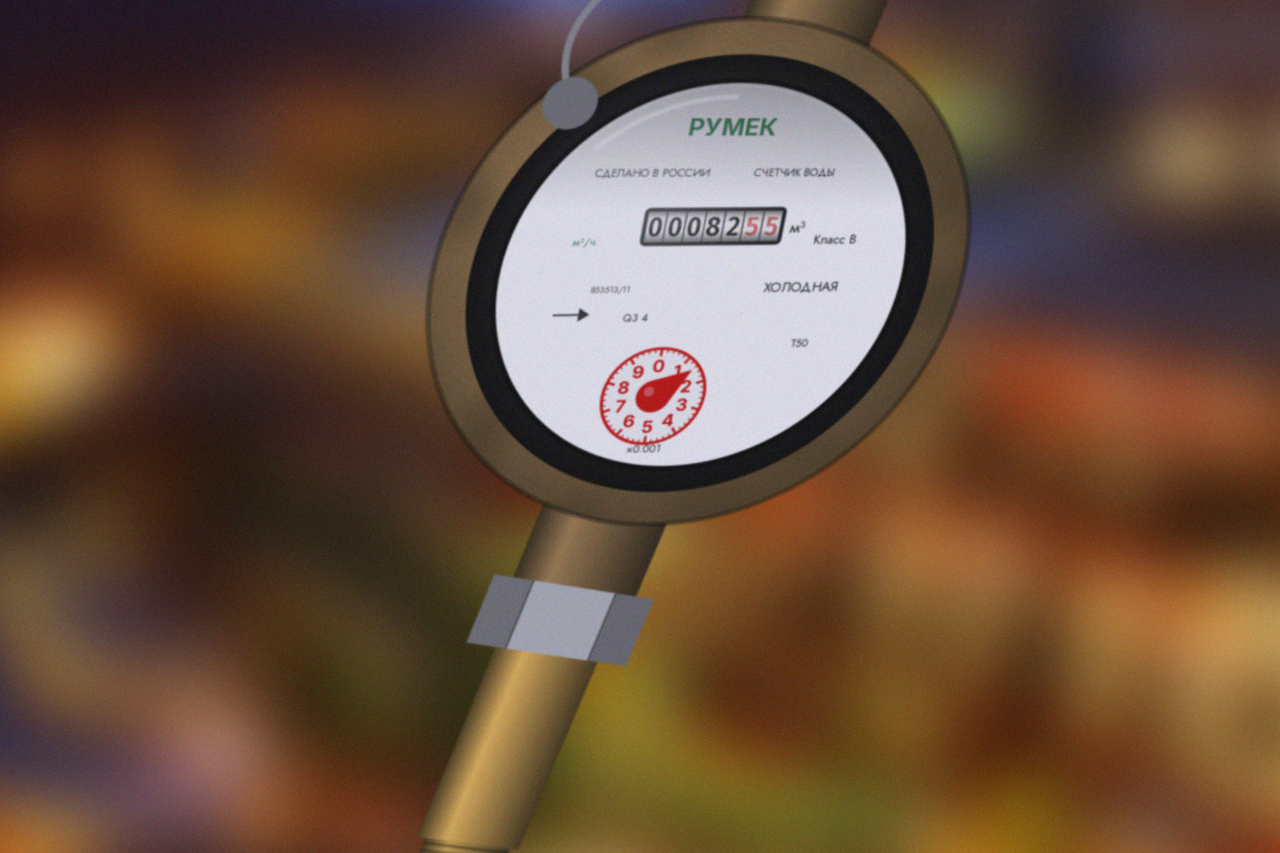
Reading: 82.551 (m³)
